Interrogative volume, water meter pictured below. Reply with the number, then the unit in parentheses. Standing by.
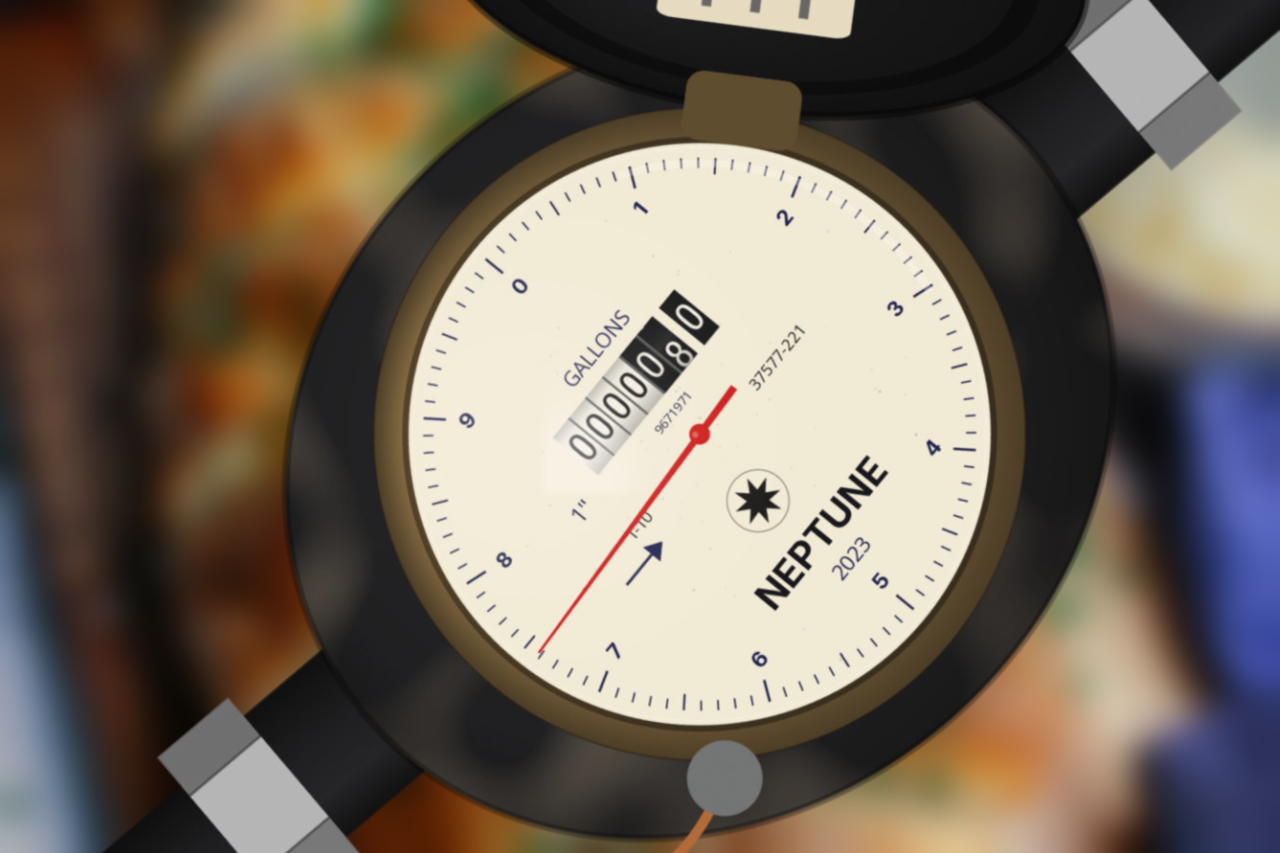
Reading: 77.4 (gal)
